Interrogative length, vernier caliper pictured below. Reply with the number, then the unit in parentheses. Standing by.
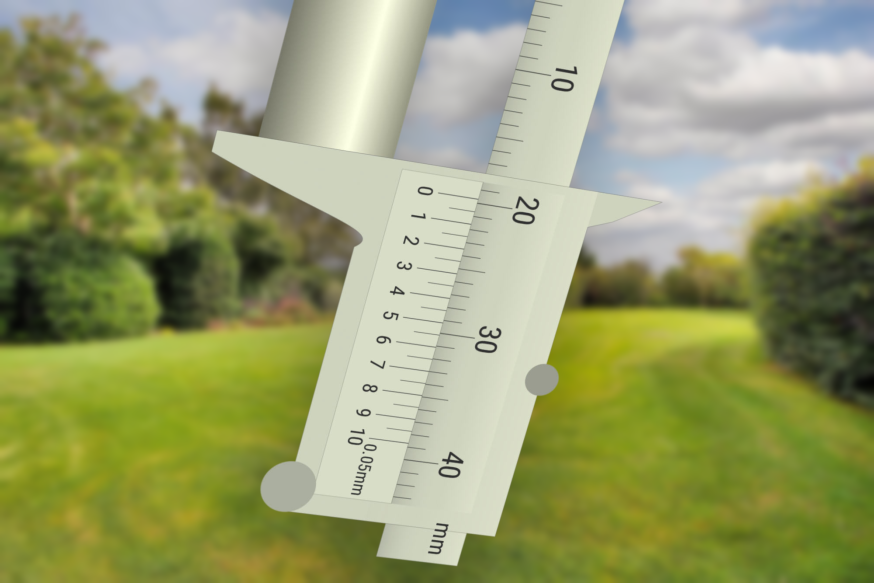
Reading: 19.7 (mm)
